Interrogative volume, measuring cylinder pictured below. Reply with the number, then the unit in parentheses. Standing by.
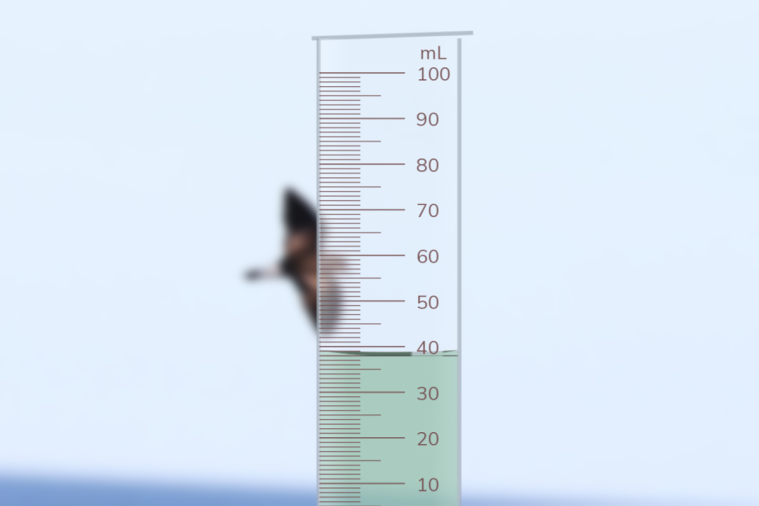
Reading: 38 (mL)
